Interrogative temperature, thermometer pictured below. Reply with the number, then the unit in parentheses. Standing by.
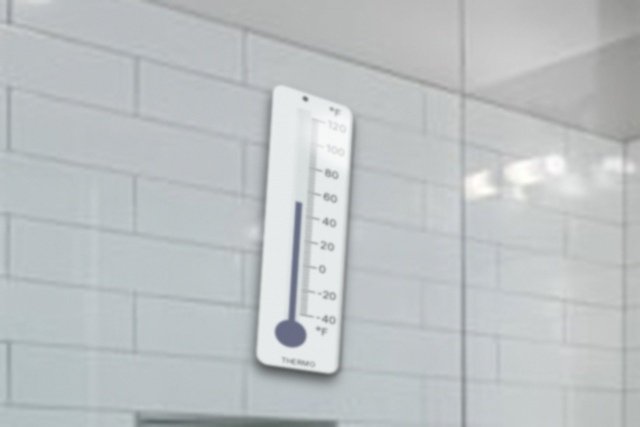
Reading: 50 (°F)
